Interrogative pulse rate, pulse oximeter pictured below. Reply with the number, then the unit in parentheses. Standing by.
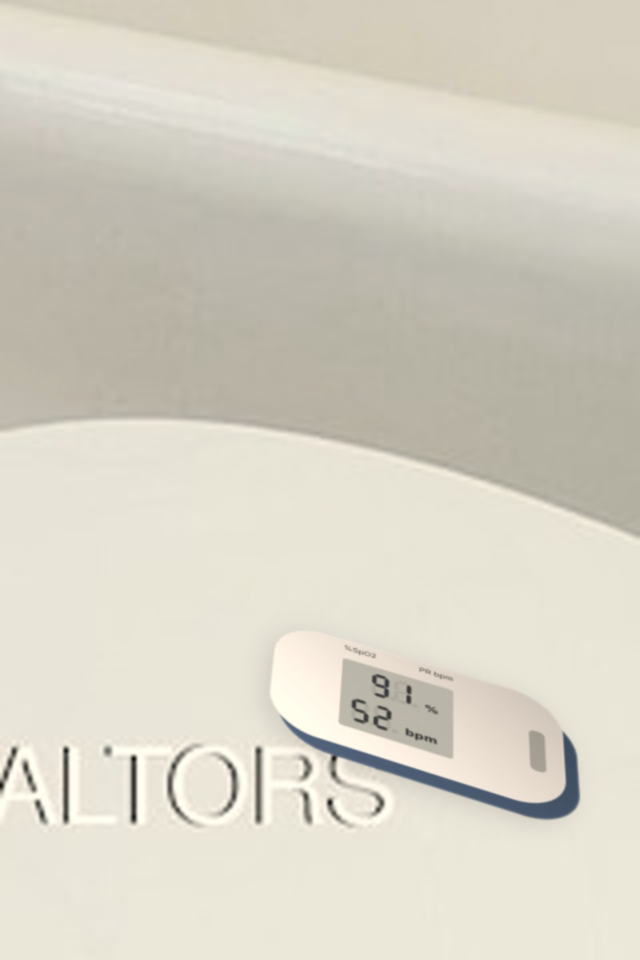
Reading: 52 (bpm)
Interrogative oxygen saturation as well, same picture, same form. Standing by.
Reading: 91 (%)
